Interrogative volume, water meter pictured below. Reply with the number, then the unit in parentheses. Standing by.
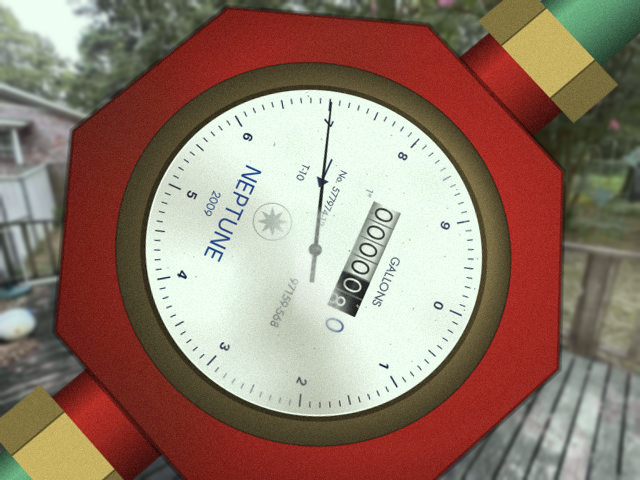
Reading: 77.0 (gal)
